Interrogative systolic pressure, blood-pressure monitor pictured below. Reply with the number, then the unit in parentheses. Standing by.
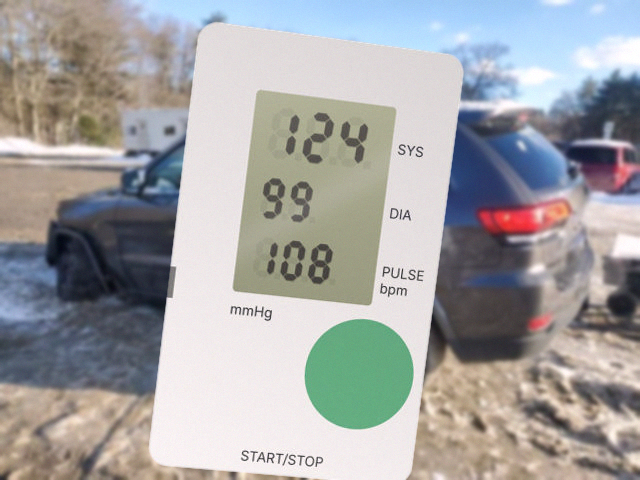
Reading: 124 (mmHg)
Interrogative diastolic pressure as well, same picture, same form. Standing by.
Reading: 99 (mmHg)
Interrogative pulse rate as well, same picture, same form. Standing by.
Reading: 108 (bpm)
